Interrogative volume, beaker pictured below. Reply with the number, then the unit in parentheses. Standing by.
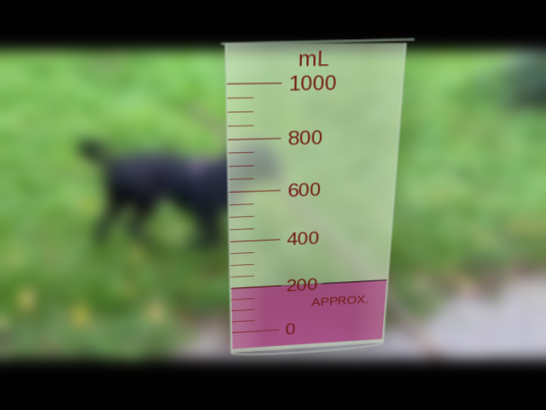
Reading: 200 (mL)
